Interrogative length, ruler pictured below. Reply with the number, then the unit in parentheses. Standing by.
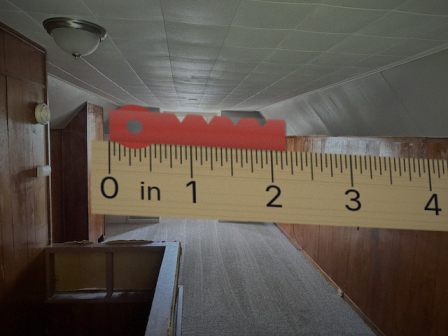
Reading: 2.1875 (in)
